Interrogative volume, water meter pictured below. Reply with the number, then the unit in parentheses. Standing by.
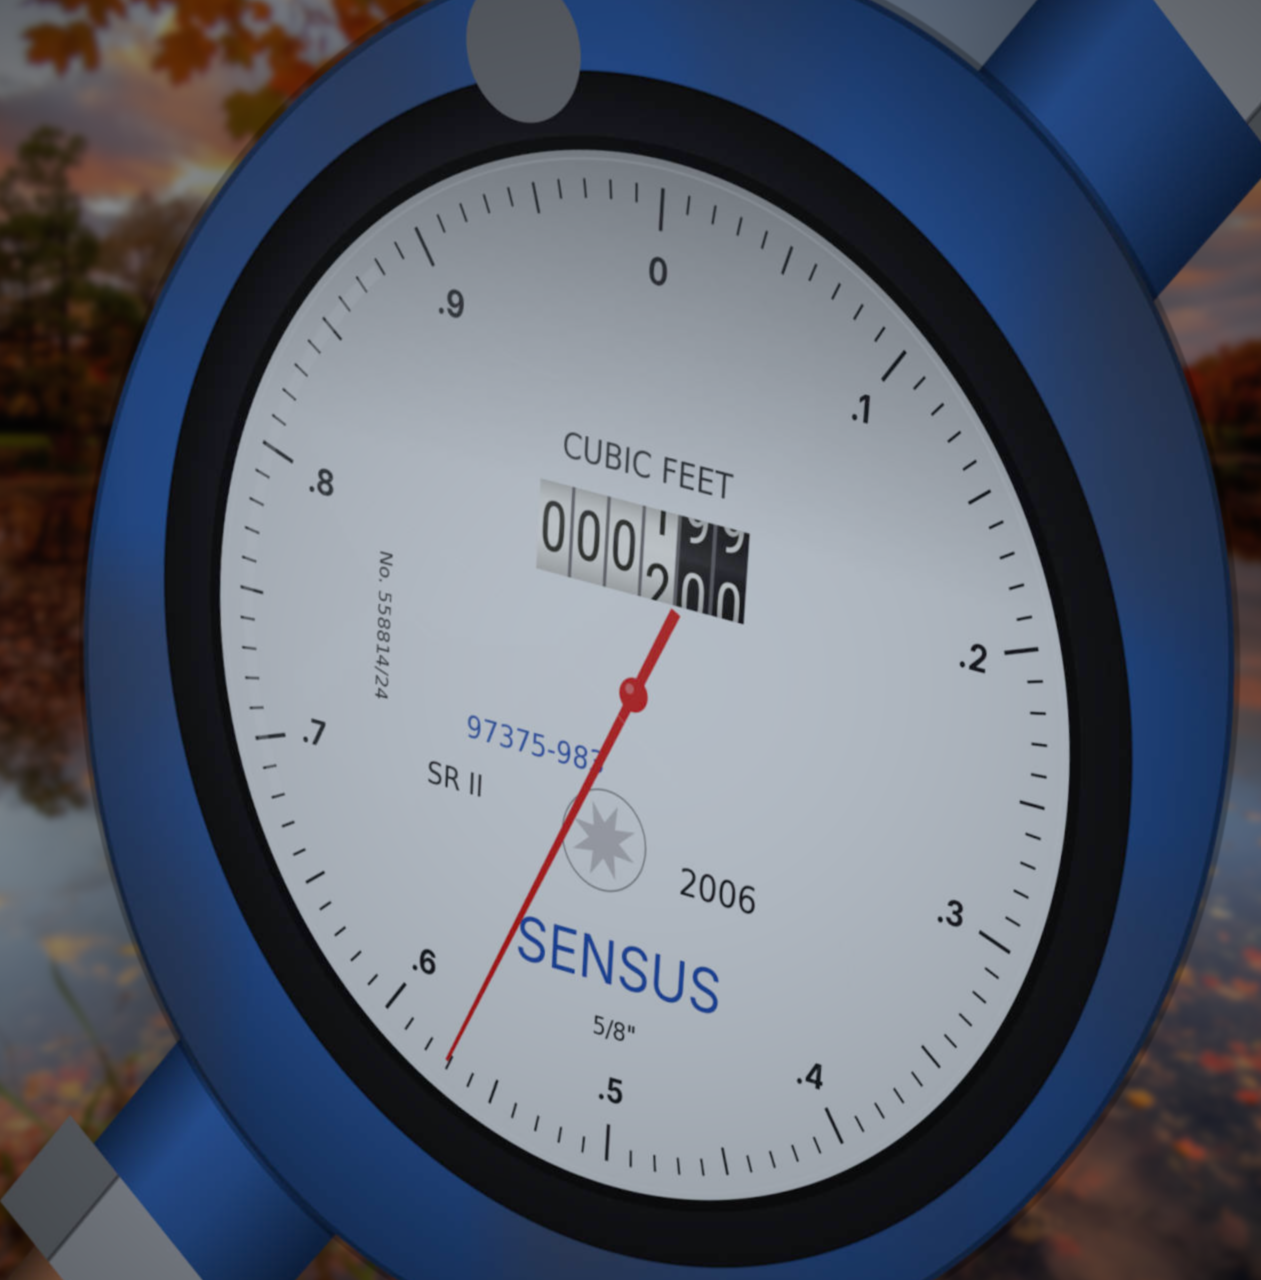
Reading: 199.57 (ft³)
